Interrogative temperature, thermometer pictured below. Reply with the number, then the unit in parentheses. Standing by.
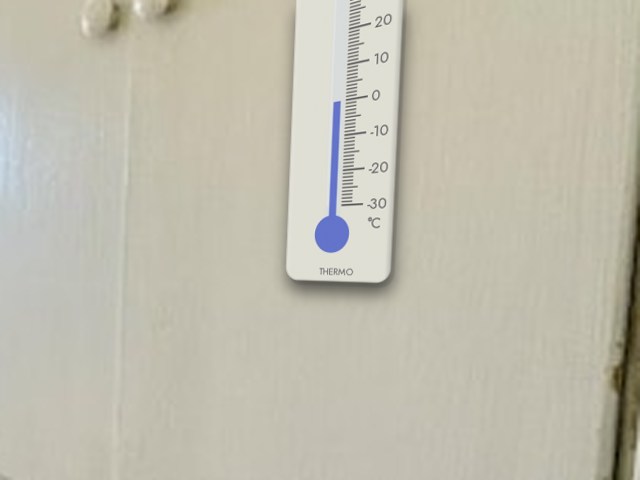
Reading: 0 (°C)
